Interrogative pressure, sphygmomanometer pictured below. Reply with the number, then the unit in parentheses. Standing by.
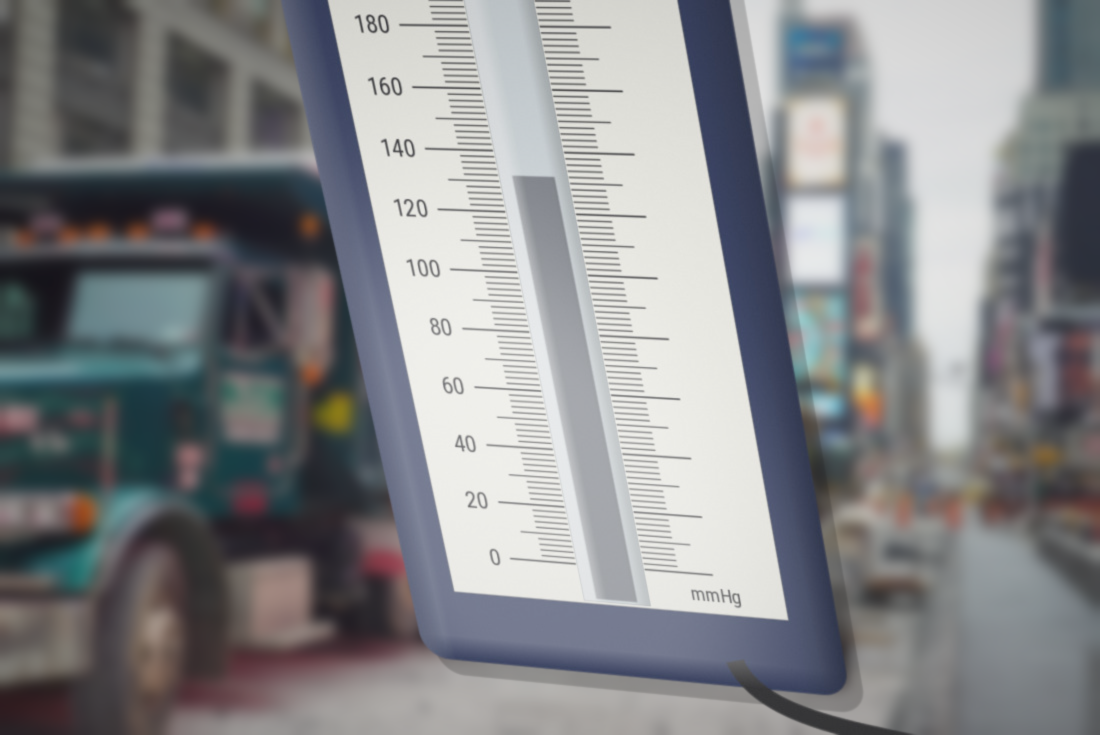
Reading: 132 (mmHg)
